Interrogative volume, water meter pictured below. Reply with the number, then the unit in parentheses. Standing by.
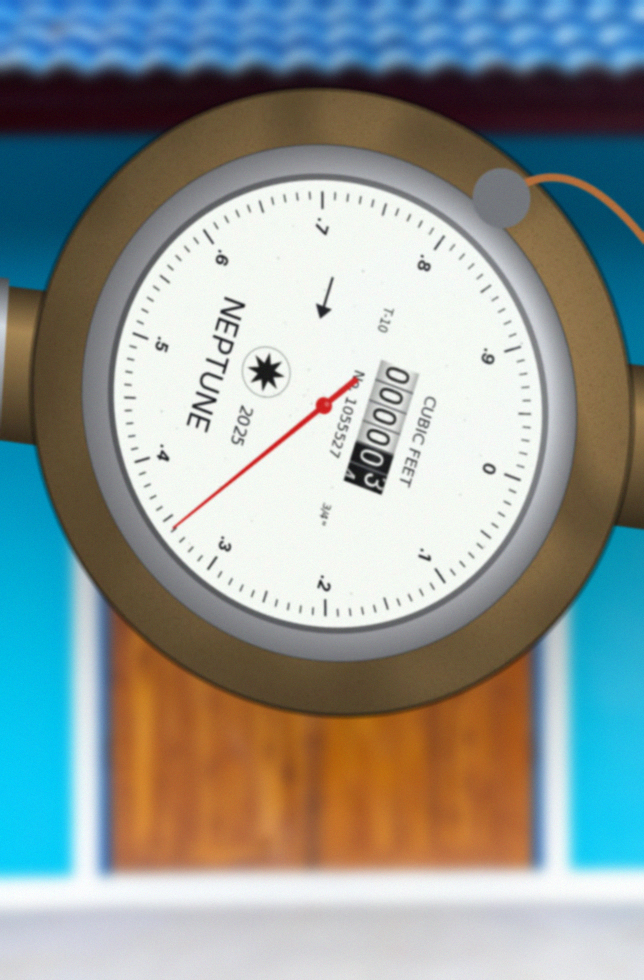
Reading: 3.34 (ft³)
